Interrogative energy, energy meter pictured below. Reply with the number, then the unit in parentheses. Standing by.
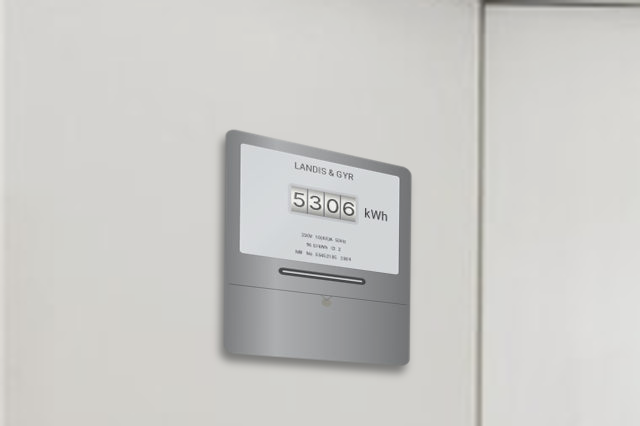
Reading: 5306 (kWh)
